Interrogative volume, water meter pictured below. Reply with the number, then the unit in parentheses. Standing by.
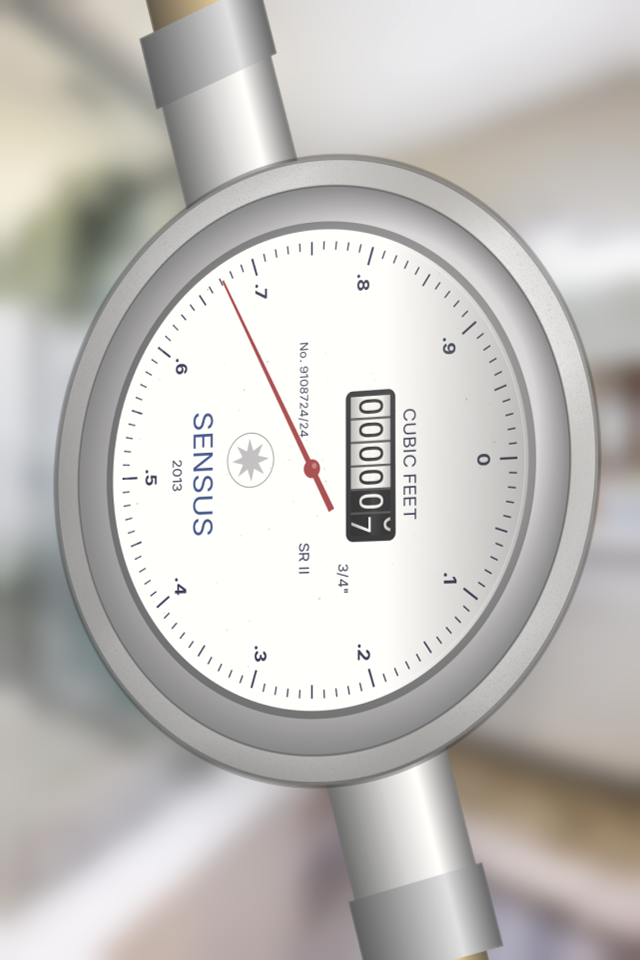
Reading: 6.67 (ft³)
